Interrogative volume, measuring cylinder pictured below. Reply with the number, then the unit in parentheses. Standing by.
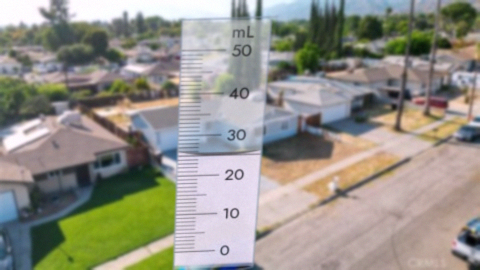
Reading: 25 (mL)
